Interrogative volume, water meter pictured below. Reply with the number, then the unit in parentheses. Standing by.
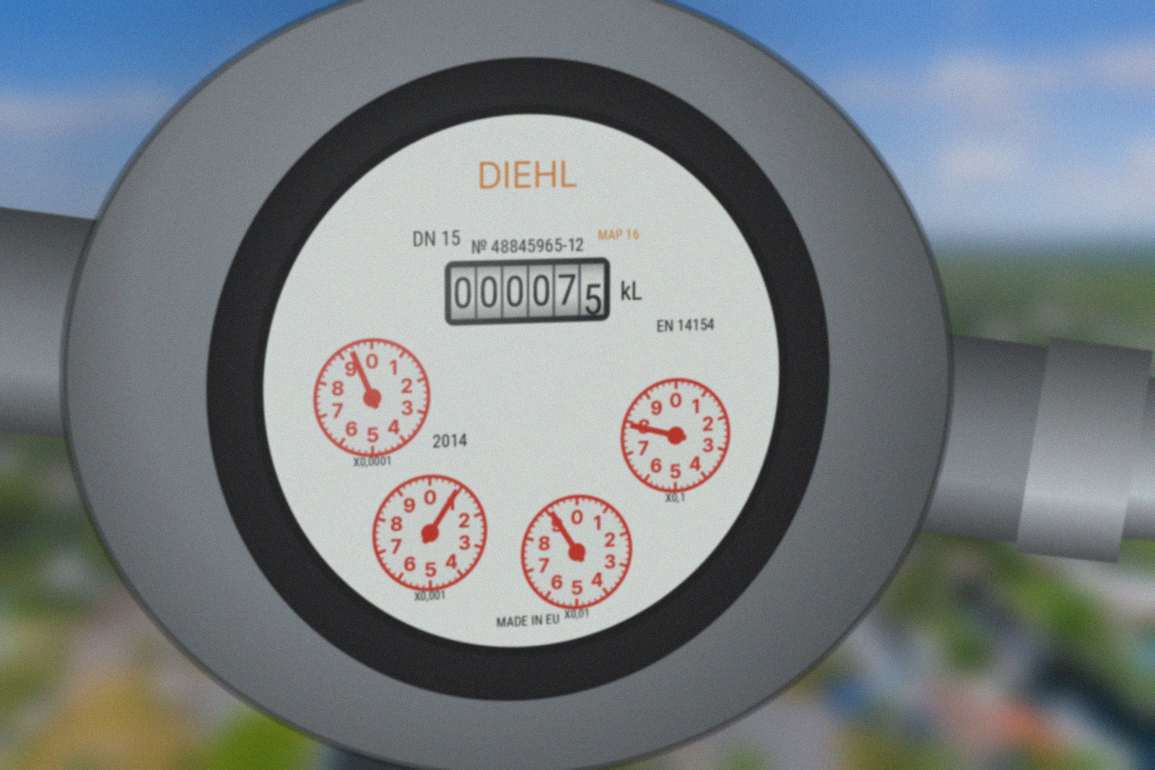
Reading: 74.7909 (kL)
